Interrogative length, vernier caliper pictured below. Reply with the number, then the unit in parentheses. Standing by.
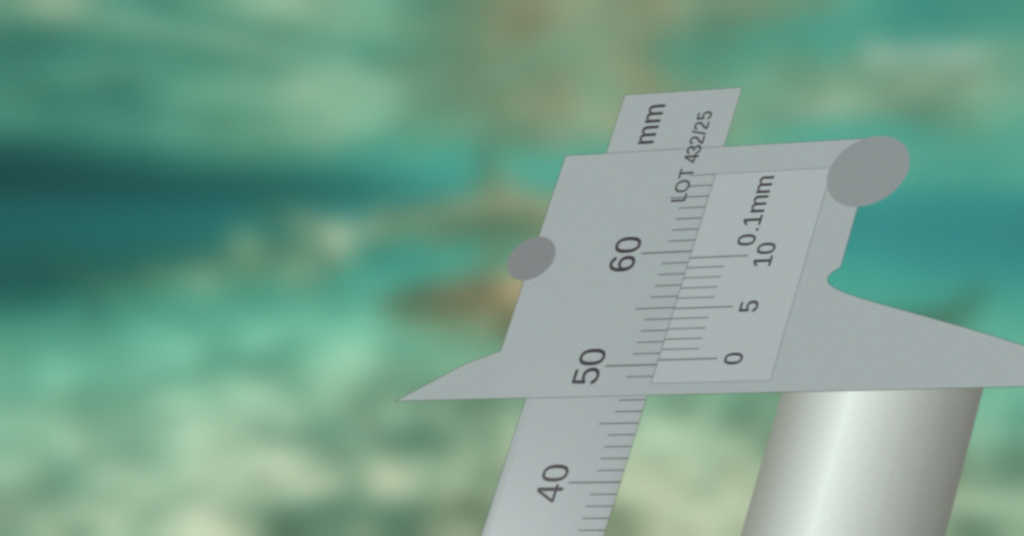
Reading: 50.4 (mm)
